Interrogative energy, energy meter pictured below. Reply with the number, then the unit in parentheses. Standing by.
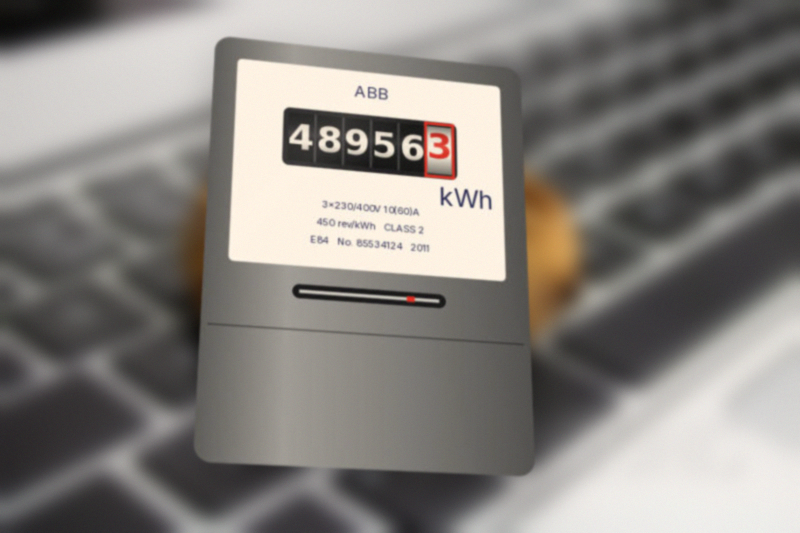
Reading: 48956.3 (kWh)
